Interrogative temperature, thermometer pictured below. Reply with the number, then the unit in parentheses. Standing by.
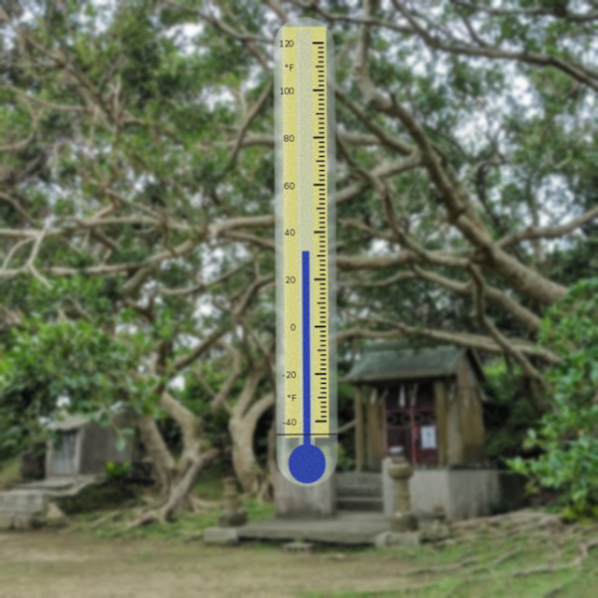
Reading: 32 (°F)
